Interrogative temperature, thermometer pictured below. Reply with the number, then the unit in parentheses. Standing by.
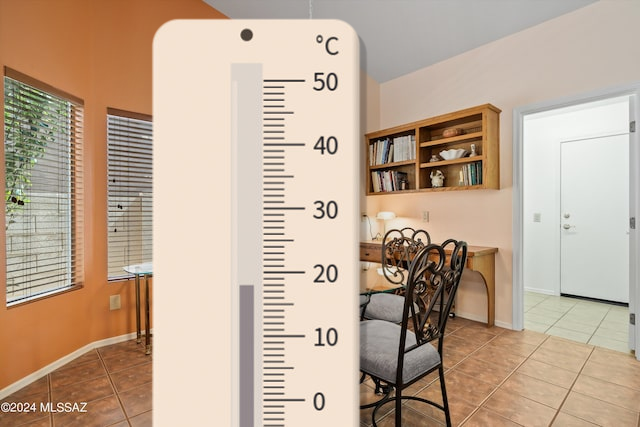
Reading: 18 (°C)
